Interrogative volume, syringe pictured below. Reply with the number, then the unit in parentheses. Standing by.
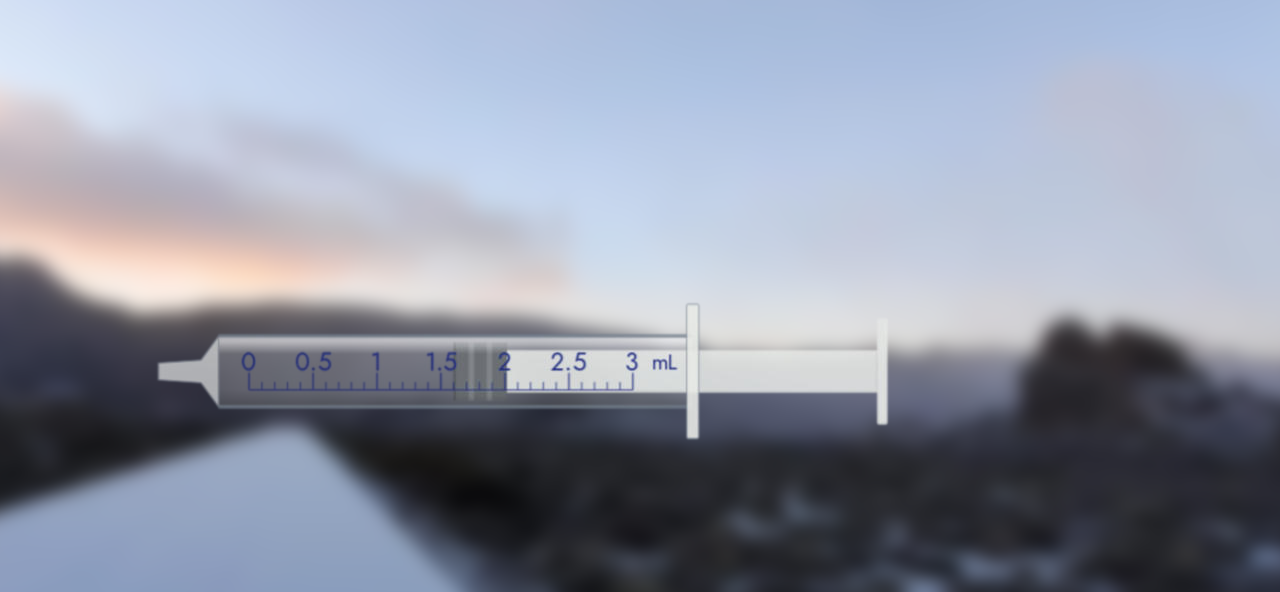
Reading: 1.6 (mL)
